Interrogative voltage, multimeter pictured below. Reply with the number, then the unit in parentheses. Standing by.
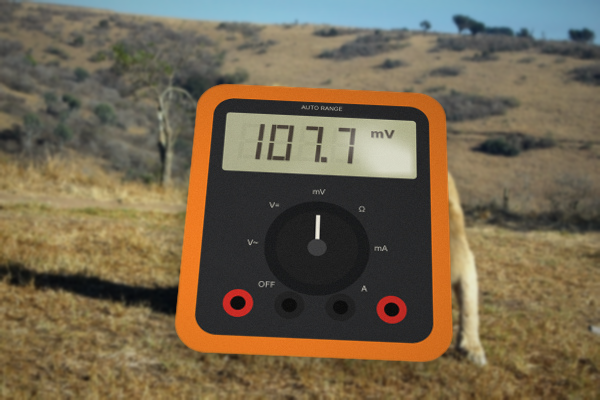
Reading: 107.7 (mV)
